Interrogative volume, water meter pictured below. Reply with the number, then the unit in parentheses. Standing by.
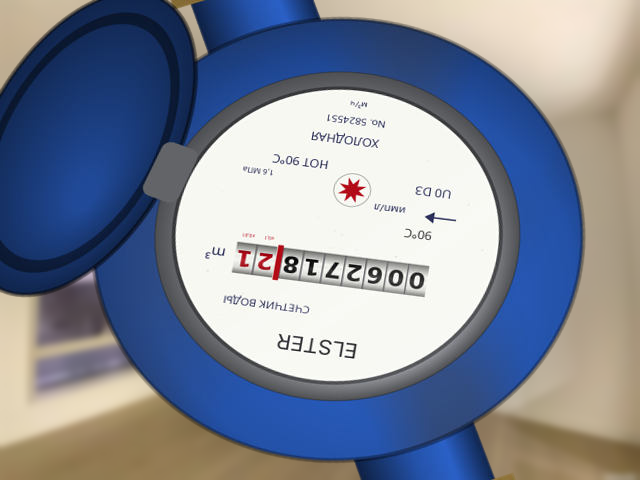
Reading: 62718.21 (m³)
